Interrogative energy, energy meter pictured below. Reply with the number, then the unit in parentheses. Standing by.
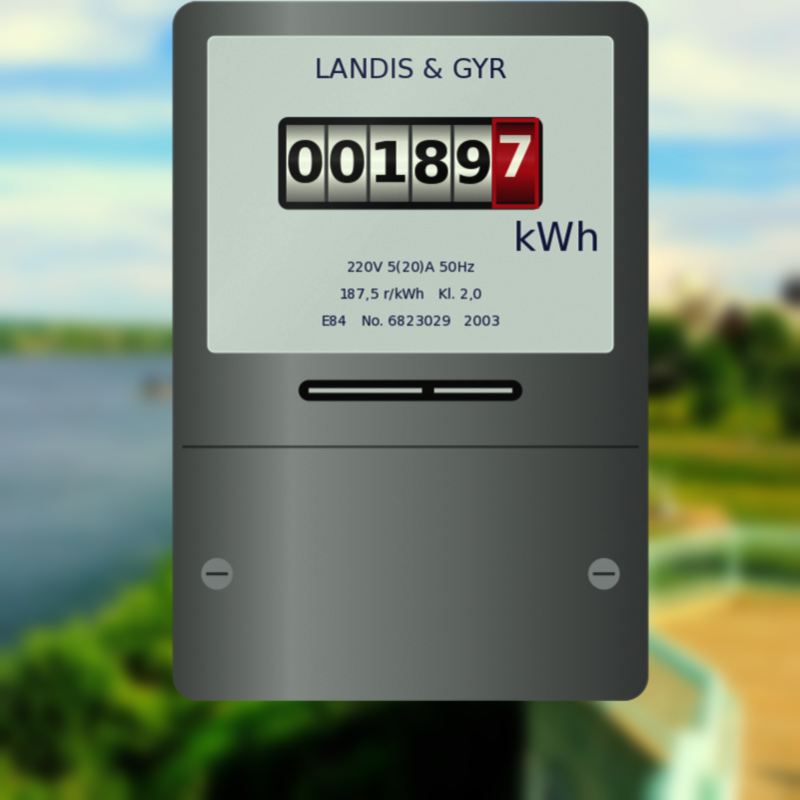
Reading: 189.7 (kWh)
